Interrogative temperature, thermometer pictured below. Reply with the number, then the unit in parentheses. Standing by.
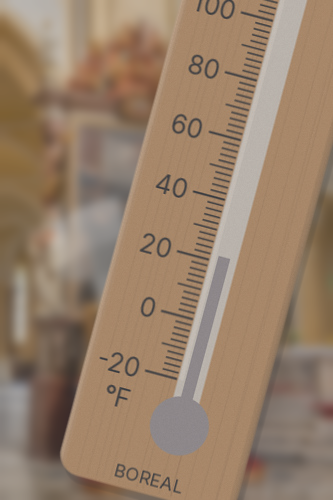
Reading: 22 (°F)
